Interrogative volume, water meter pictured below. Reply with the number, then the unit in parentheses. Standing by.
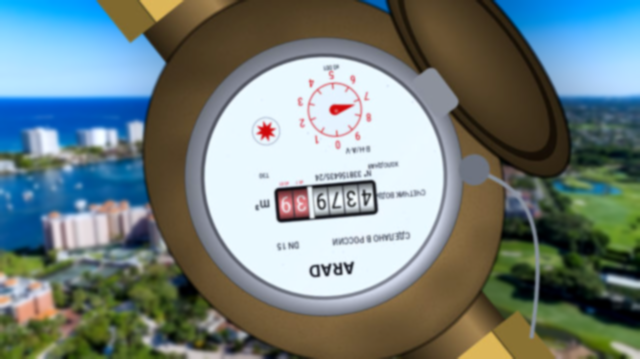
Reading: 4379.397 (m³)
